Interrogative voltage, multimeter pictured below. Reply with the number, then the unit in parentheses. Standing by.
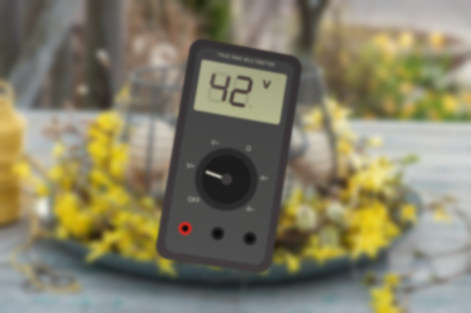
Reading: 42 (V)
